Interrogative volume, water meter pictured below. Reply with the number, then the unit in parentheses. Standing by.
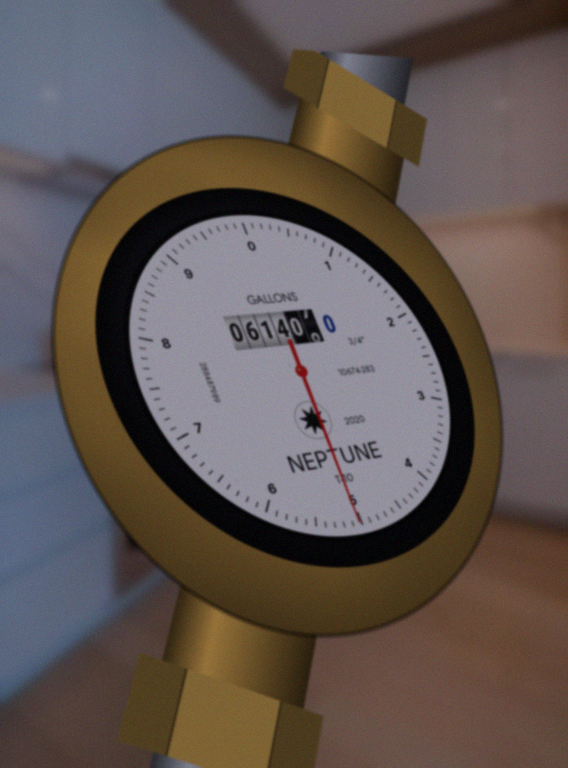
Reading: 614075.0 (gal)
